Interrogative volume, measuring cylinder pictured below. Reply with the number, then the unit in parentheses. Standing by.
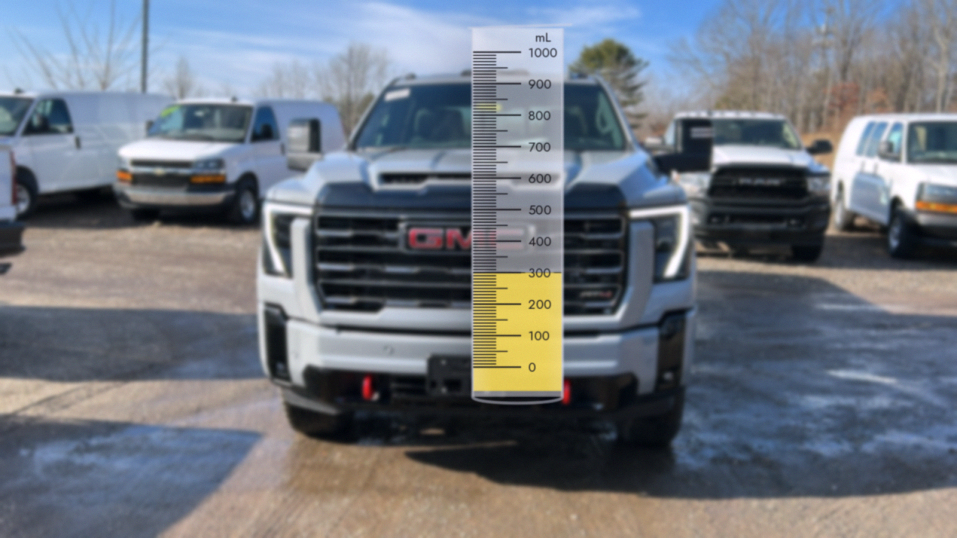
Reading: 300 (mL)
